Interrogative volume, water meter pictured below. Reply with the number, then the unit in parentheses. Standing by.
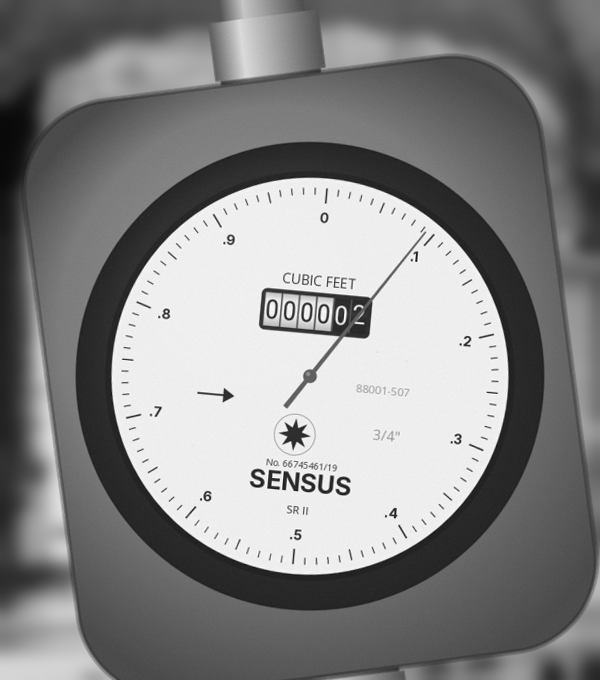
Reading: 2.09 (ft³)
